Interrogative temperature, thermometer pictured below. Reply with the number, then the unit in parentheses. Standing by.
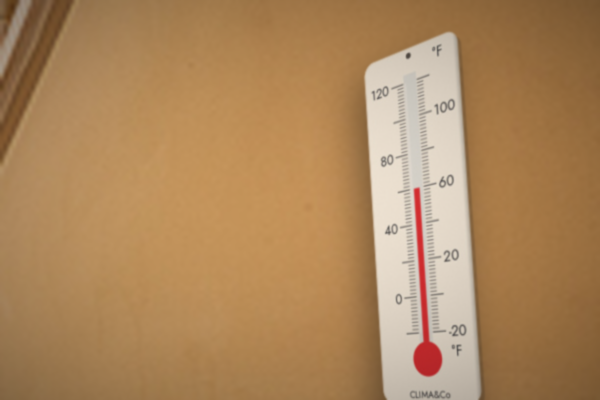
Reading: 60 (°F)
